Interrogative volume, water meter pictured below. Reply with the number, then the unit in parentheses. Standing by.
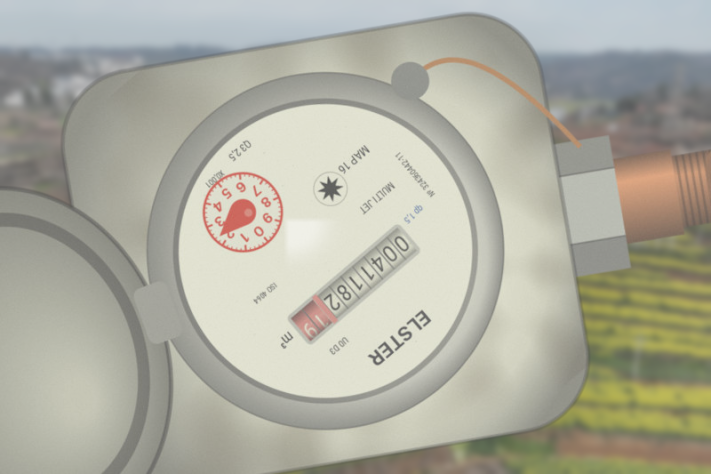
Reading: 41182.192 (m³)
